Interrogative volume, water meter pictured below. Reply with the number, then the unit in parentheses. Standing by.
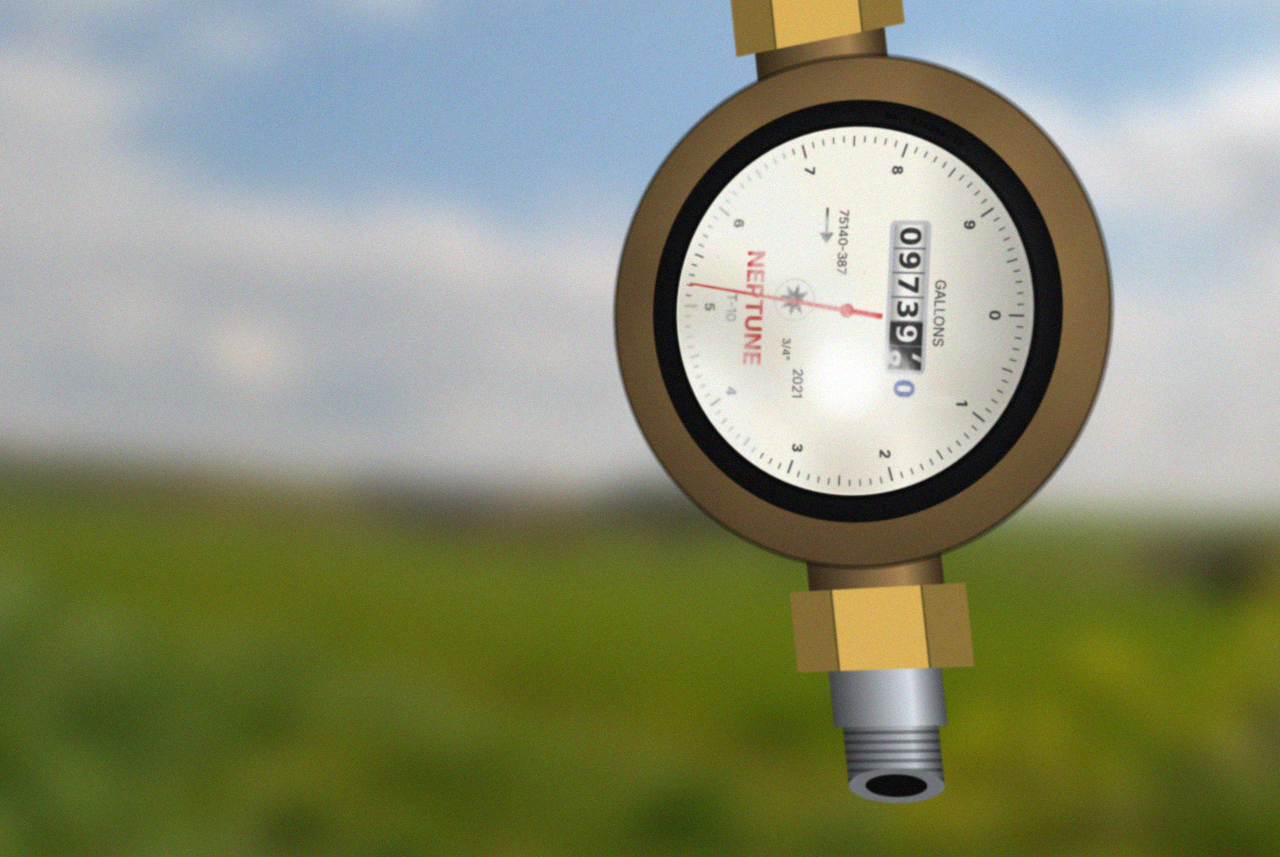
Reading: 973975.2 (gal)
